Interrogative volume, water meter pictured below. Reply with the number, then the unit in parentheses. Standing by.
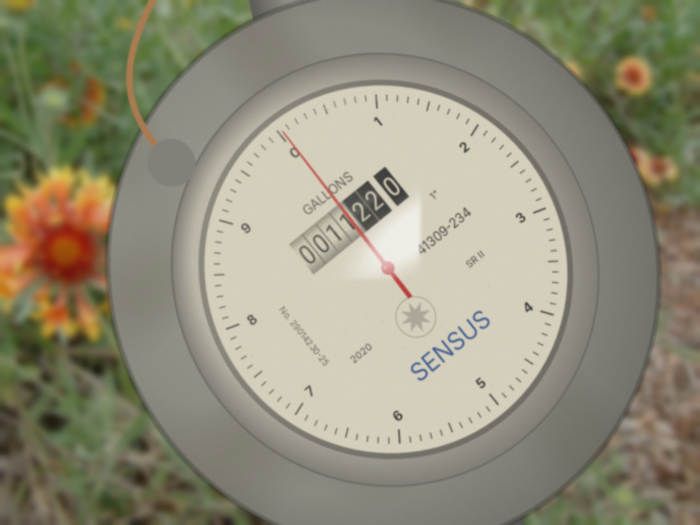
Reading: 11220.0 (gal)
